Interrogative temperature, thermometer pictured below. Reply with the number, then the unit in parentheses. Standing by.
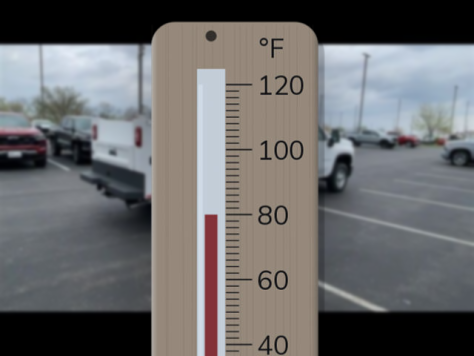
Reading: 80 (°F)
